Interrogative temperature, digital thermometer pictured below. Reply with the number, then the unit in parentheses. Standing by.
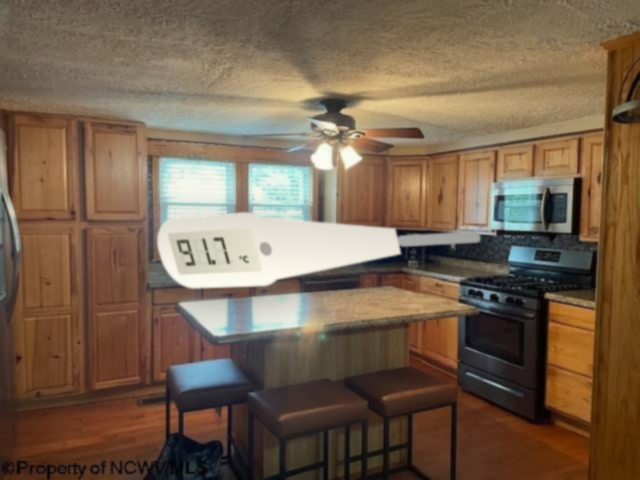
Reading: 91.7 (°C)
